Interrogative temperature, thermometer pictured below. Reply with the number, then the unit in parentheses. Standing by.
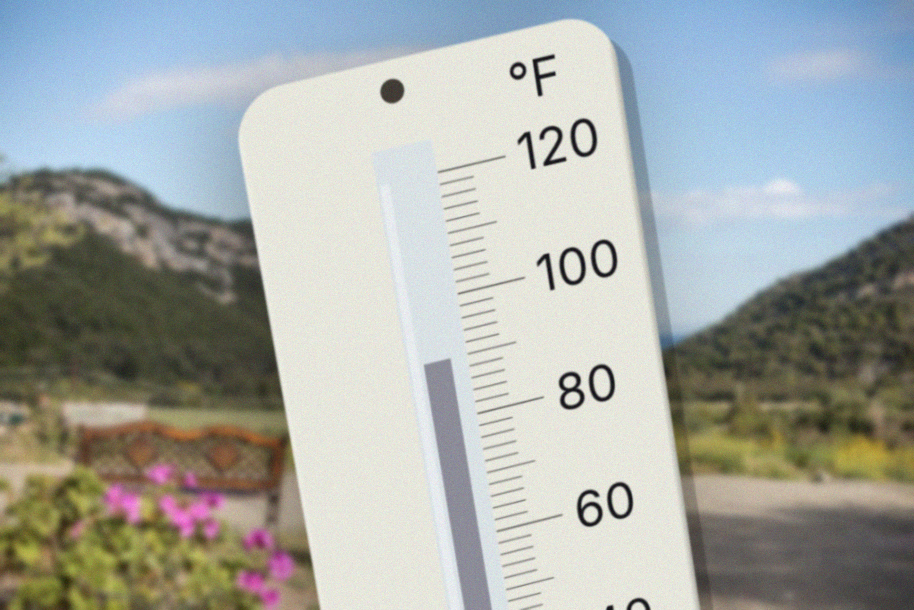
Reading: 90 (°F)
